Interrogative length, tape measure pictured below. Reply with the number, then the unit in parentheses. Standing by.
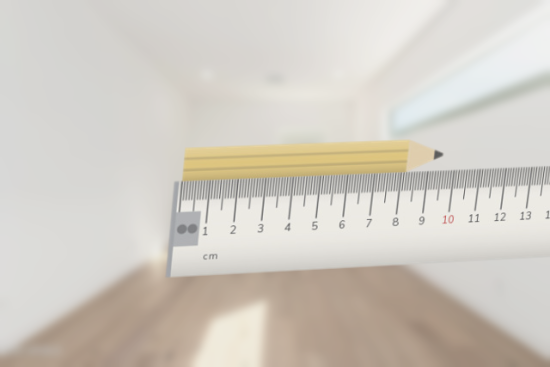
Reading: 9.5 (cm)
